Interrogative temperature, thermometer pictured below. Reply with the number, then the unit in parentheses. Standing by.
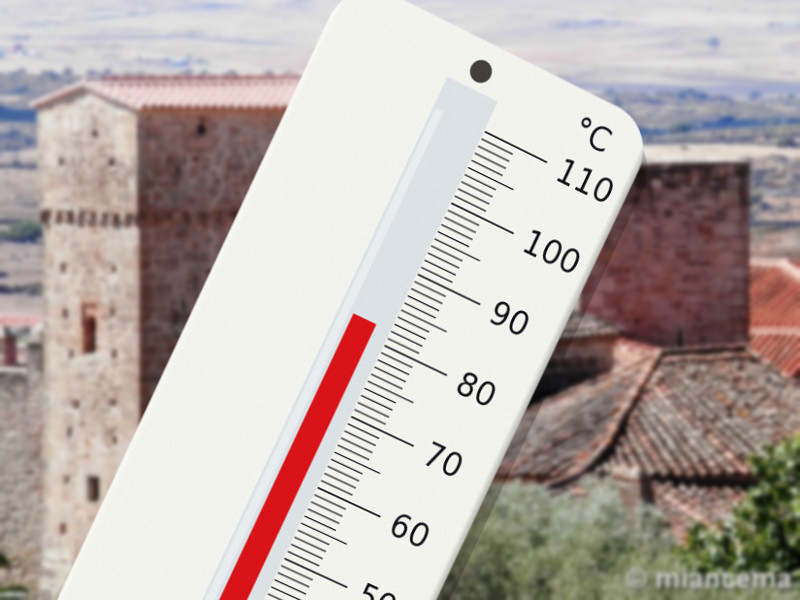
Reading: 82 (°C)
